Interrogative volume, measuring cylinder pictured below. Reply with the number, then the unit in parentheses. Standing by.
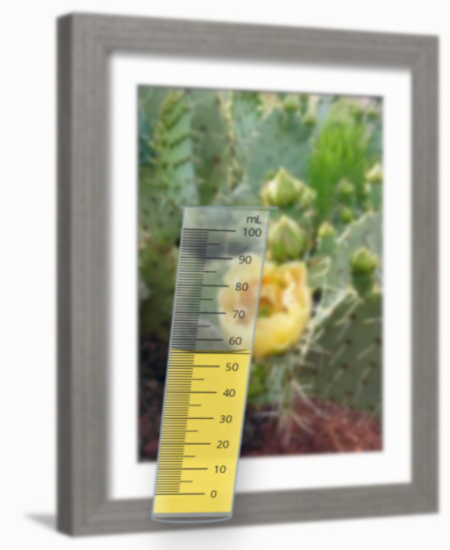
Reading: 55 (mL)
